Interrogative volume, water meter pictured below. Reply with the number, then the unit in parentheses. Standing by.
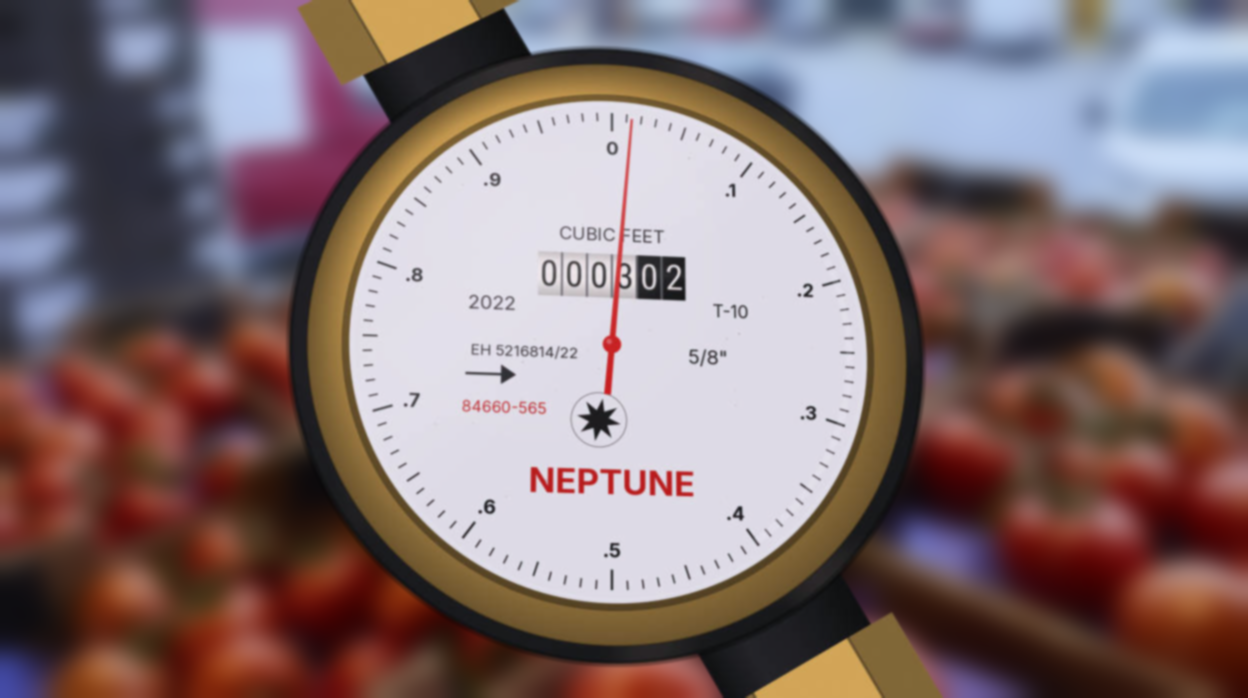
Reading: 302.01 (ft³)
